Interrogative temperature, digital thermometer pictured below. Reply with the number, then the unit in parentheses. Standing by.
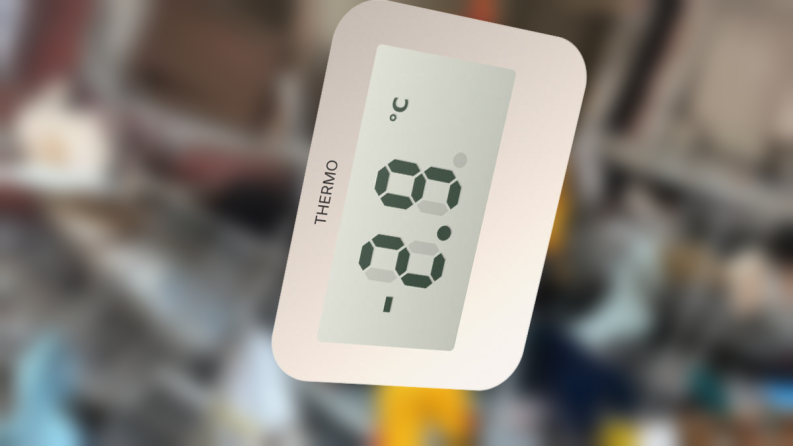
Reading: -2.9 (°C)
